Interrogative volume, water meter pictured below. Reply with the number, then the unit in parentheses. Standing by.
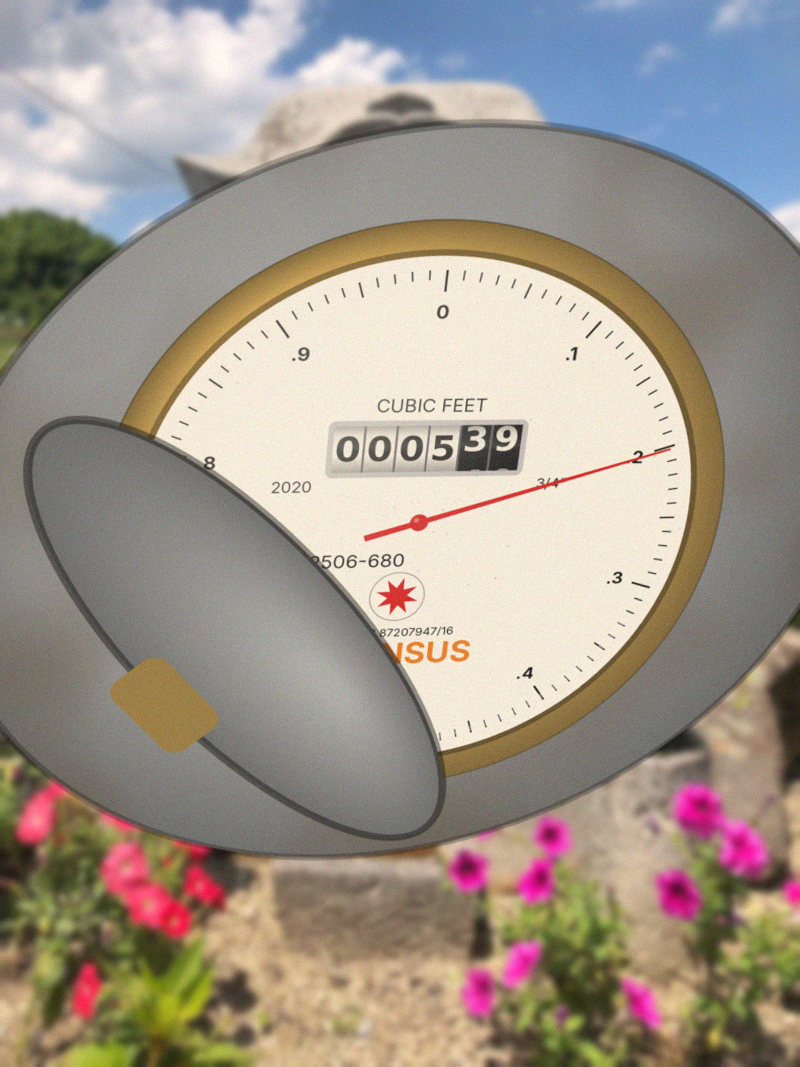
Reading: 539.20 (ft³)
